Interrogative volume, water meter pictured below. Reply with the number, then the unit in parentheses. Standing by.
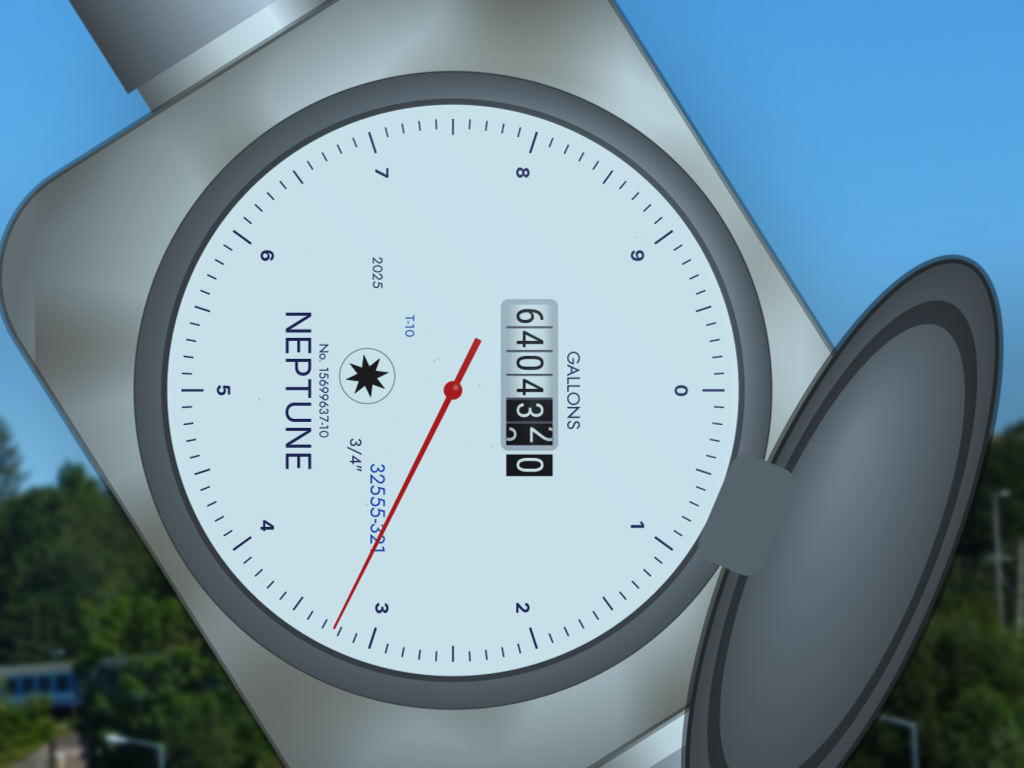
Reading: 6404323.2 (gal)
